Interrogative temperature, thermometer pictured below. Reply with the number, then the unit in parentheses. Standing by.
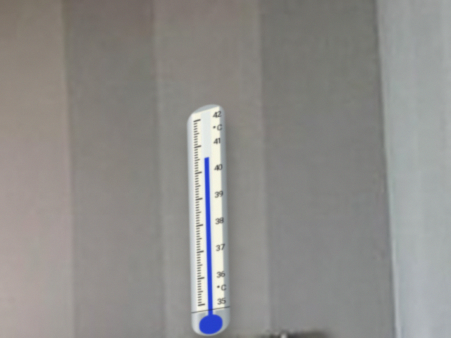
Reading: 40.5 (°C)
